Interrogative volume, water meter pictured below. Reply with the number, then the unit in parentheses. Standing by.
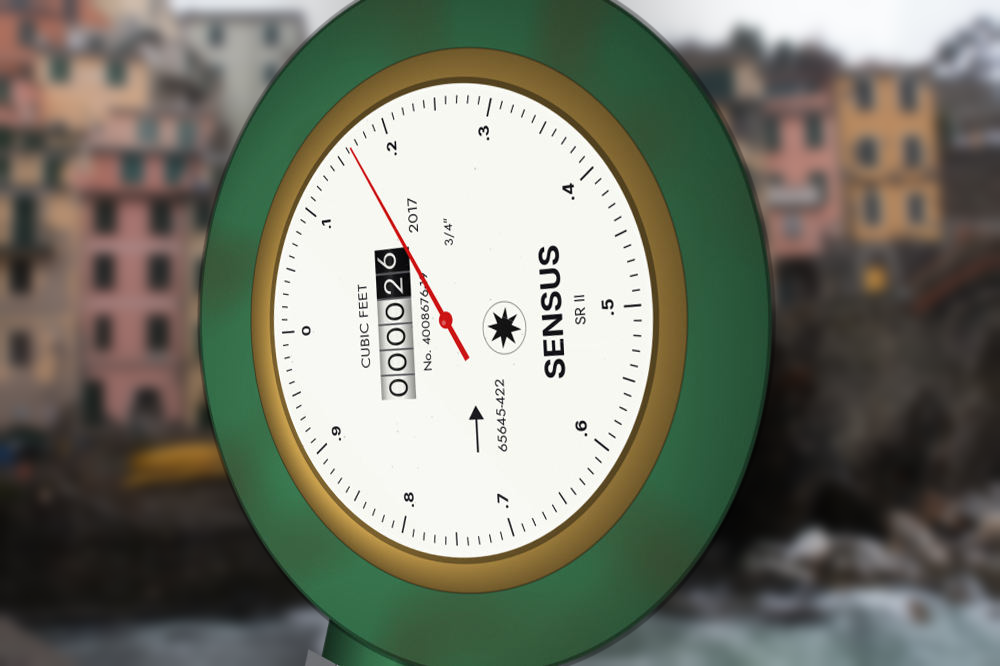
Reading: 26.16 (ft³)
